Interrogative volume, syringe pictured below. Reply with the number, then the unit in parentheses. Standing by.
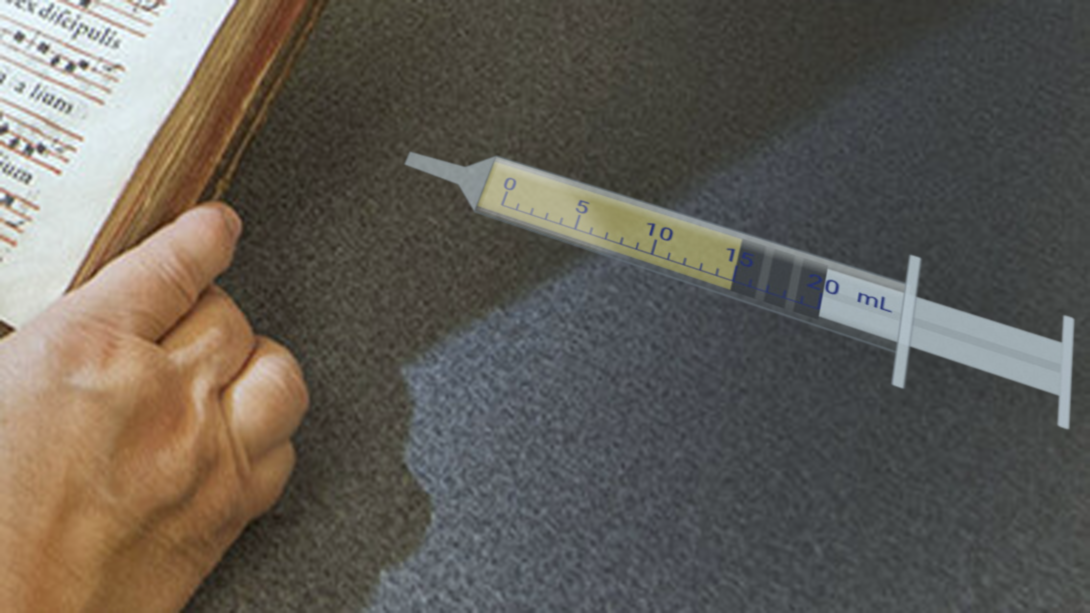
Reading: 15 (mL)
